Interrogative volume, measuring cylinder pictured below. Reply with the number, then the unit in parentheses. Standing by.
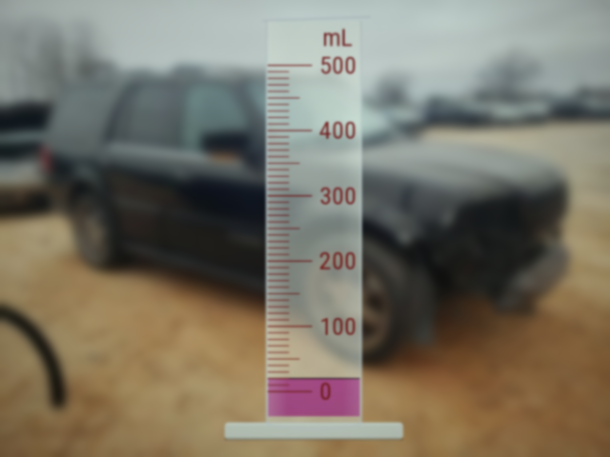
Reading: 20 (mL)
